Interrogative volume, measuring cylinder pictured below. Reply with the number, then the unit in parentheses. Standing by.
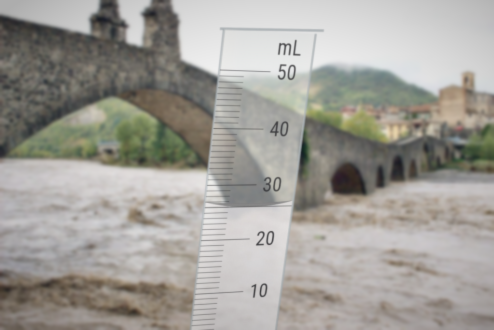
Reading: 26 (mL)
